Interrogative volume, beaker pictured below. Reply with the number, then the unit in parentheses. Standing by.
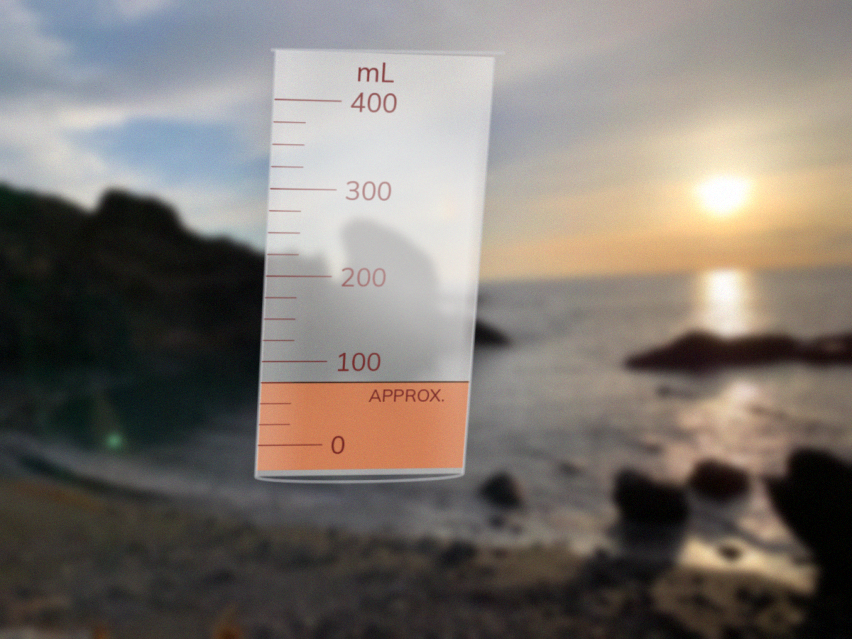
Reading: 75 (mL)
